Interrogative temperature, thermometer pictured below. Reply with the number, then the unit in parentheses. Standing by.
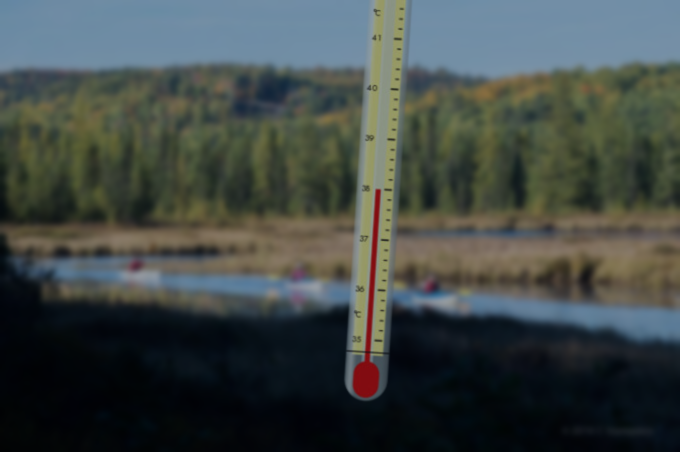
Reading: 38 (°C)
